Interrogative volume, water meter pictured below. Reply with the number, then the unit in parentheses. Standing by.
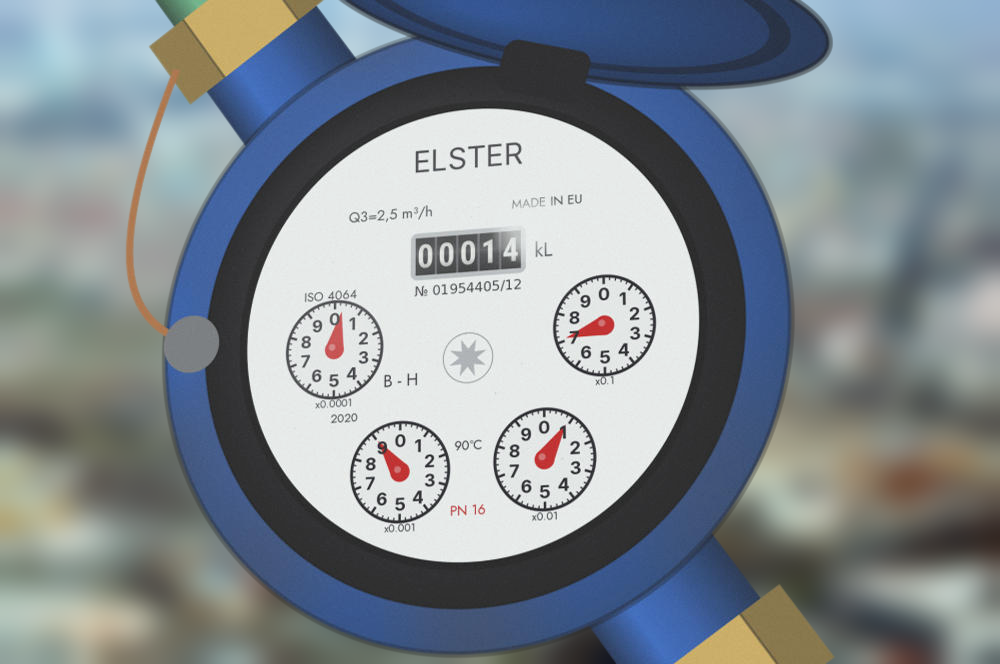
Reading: 14.7090 (kL)
